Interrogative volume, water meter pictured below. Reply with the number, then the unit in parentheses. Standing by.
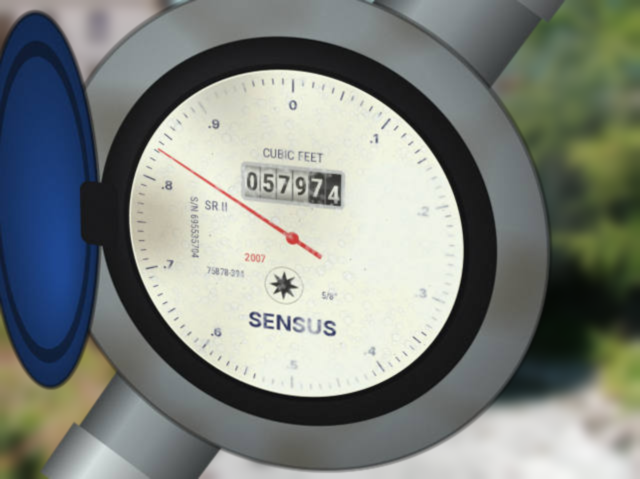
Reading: 57973.83 (ft³)
